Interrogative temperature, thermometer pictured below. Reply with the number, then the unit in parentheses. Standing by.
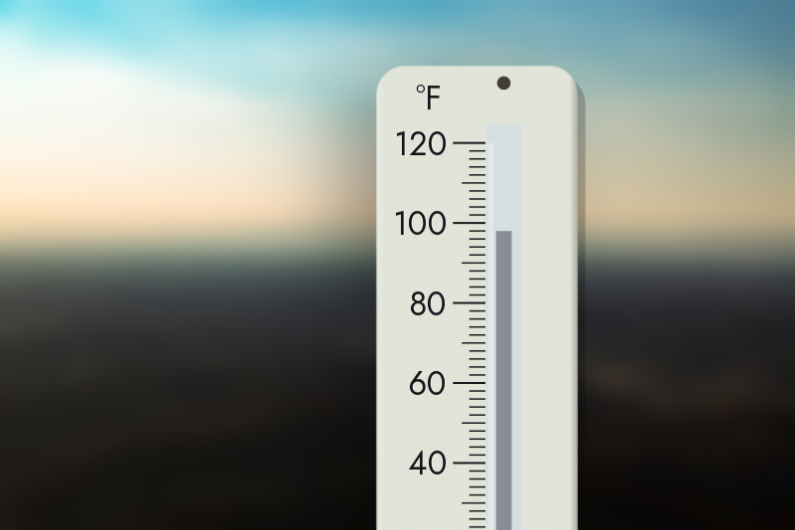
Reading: 98 (°F)
